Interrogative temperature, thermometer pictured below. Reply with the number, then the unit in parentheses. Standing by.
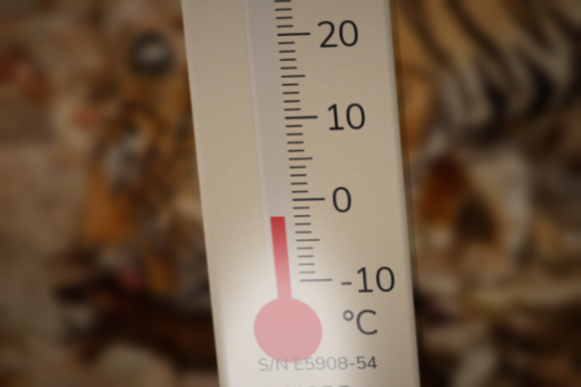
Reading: -2 (°C)
